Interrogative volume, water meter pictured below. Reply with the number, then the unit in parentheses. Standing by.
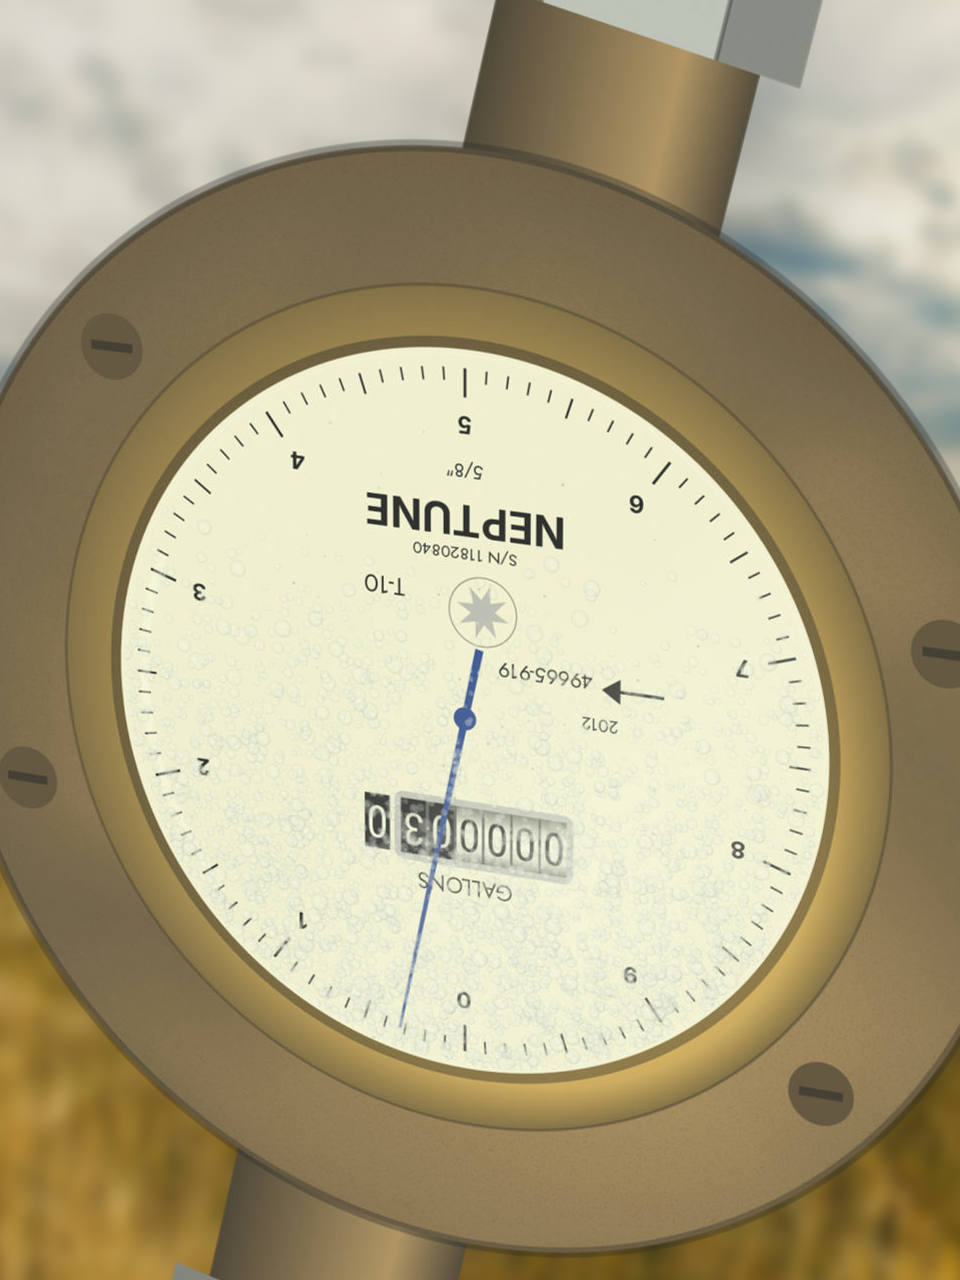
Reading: 30.3 (gal)
